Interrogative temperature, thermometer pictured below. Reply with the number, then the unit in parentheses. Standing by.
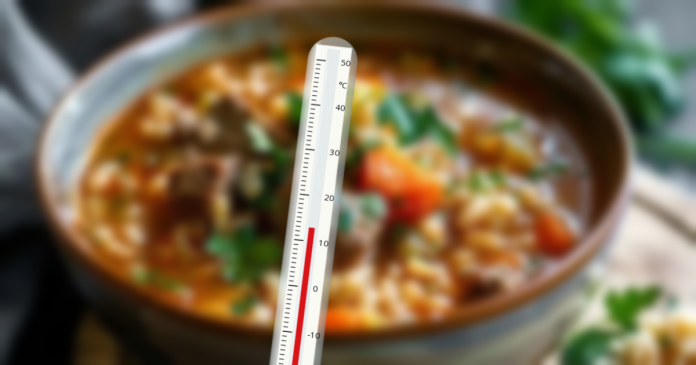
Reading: 13 (°C)
